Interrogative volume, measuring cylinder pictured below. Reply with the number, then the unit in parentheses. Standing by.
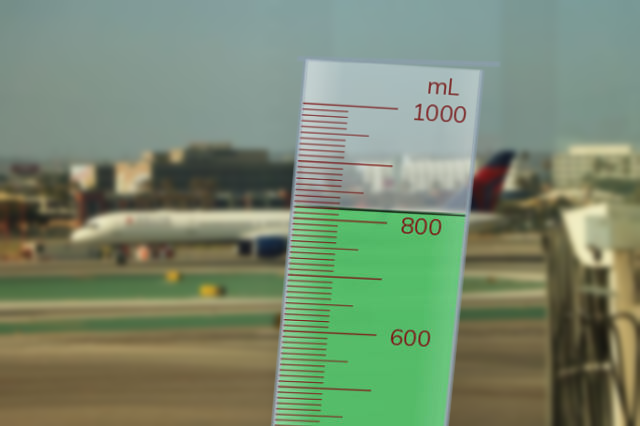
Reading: 820 (mL)
